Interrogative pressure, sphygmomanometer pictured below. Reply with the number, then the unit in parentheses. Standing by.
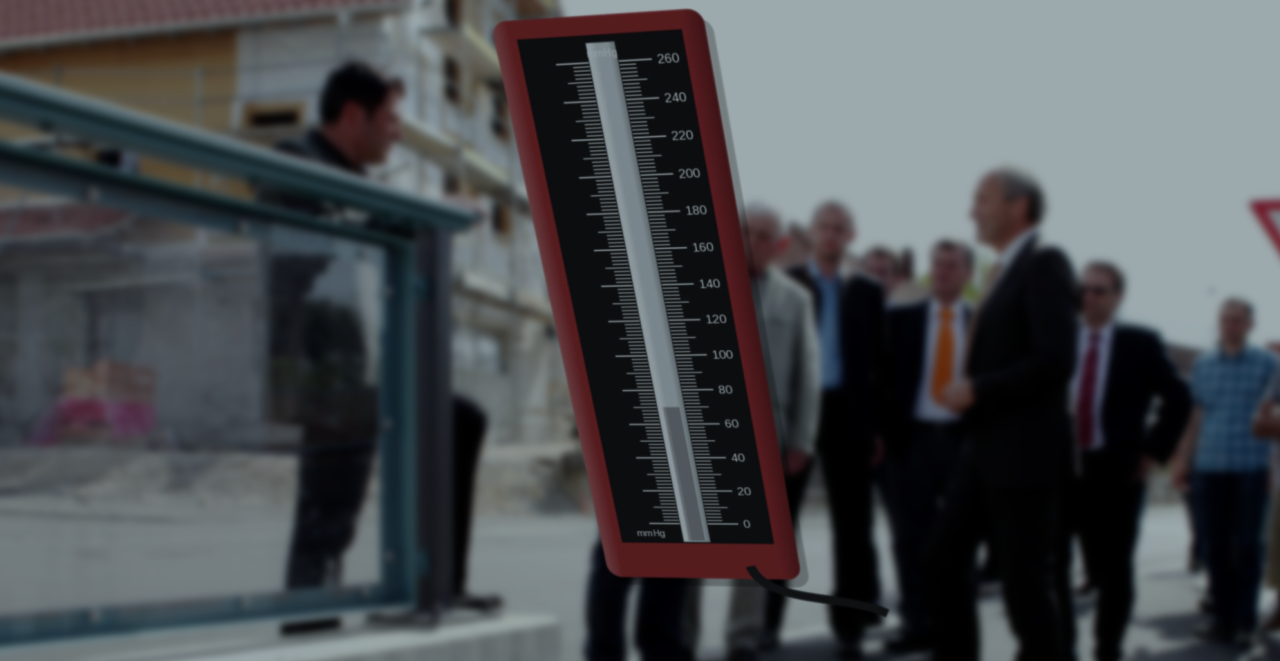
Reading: 70 (mmHg)
